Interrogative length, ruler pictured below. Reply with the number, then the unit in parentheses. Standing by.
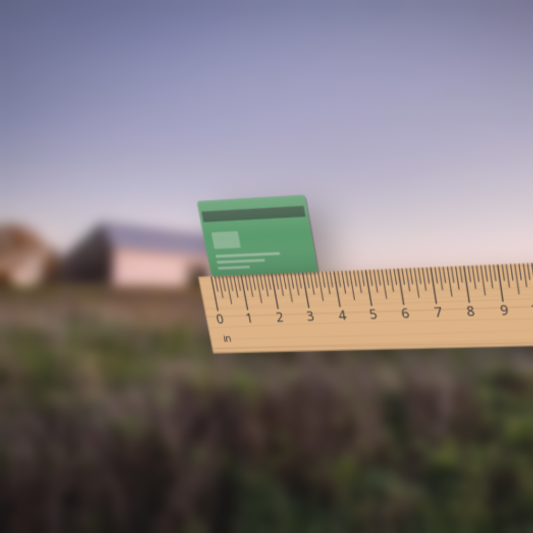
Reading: 3.5 (in)
